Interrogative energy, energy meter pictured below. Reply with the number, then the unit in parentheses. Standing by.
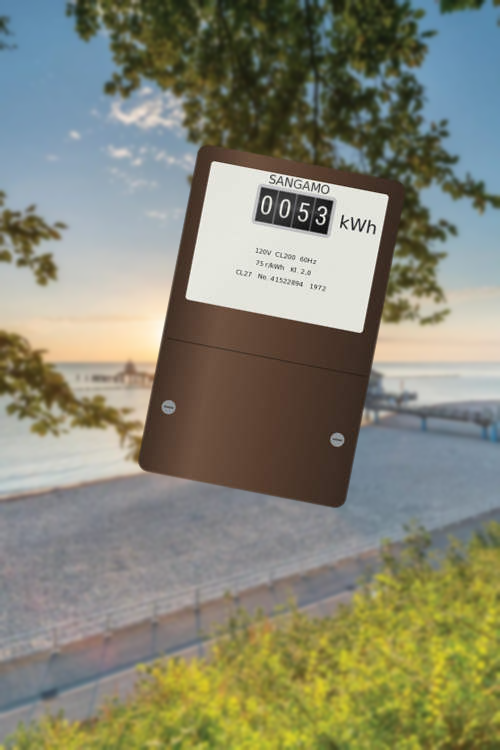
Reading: 53 (kWh)
